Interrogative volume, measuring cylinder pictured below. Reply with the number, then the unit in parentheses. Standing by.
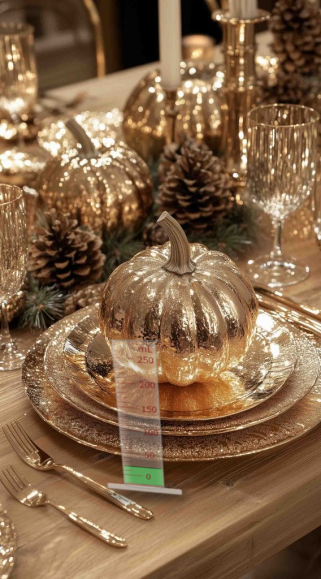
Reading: 20 (mL)
